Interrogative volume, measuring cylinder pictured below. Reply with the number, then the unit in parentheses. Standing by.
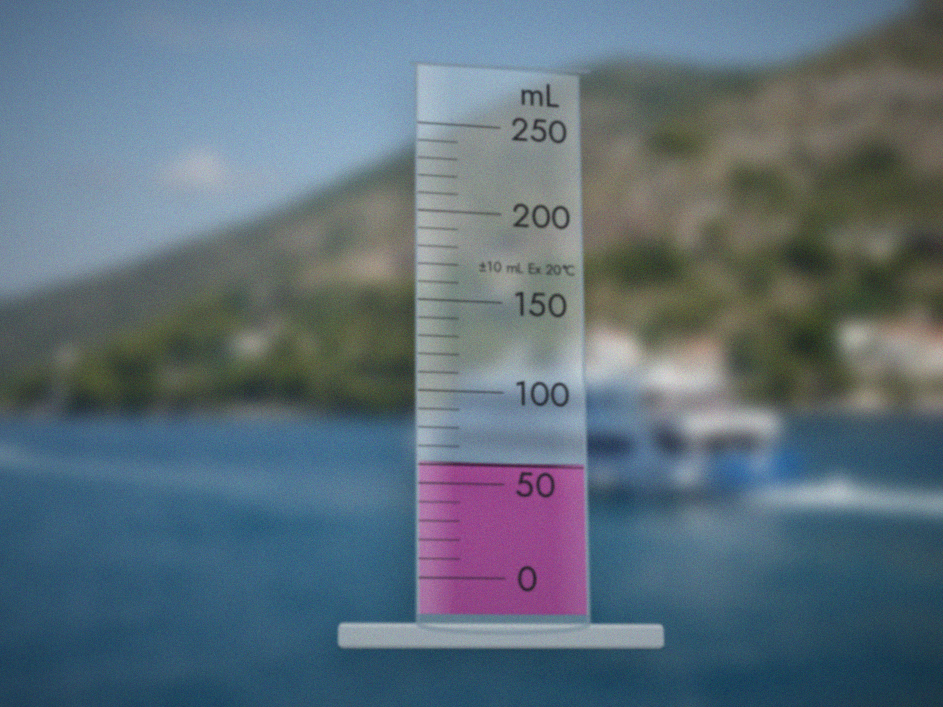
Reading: 60 (mL)
